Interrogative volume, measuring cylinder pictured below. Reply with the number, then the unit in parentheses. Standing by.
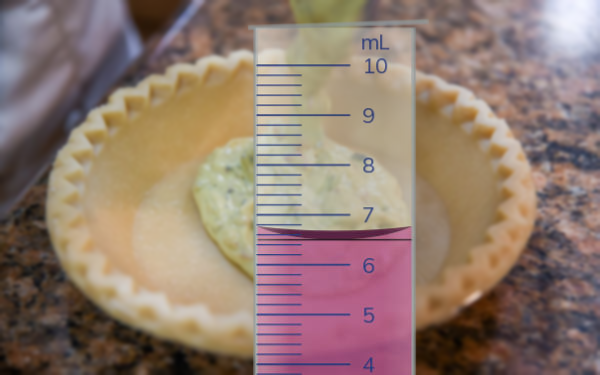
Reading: 6.5 (mL)
